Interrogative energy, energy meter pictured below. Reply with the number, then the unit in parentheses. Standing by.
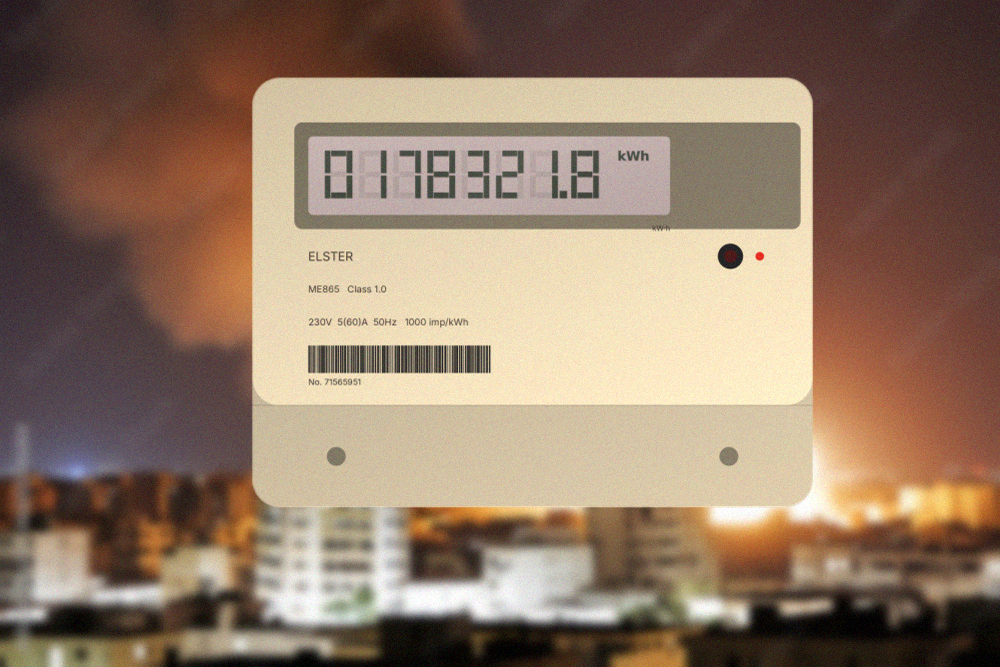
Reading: 178321.8 (kWh)
